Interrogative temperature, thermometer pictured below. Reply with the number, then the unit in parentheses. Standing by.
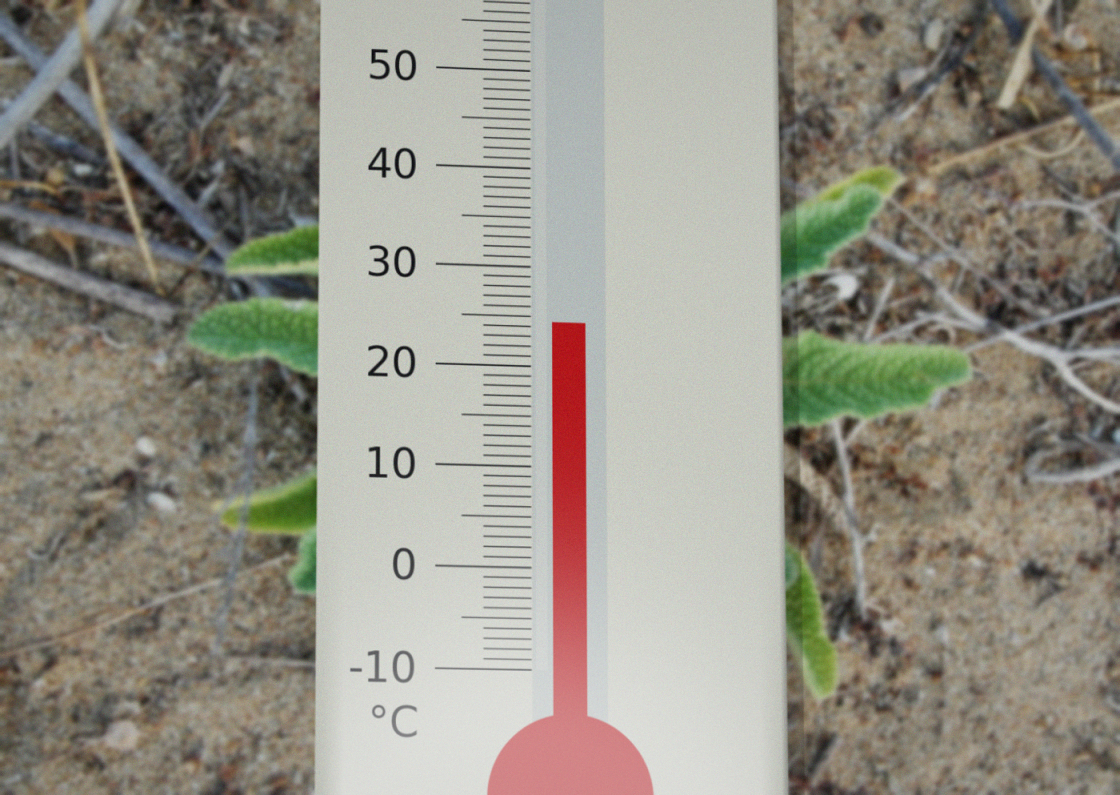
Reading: 24.5 (°C)
